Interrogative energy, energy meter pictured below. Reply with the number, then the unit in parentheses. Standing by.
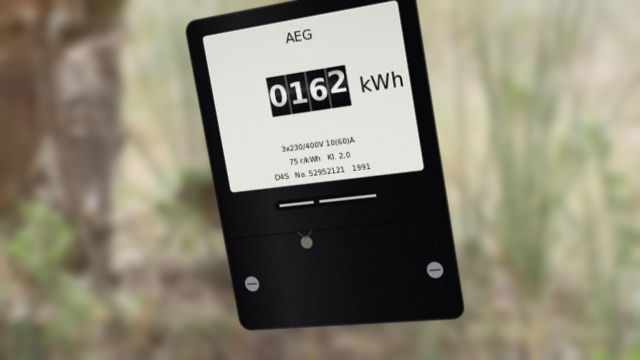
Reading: 162 (kWh)
